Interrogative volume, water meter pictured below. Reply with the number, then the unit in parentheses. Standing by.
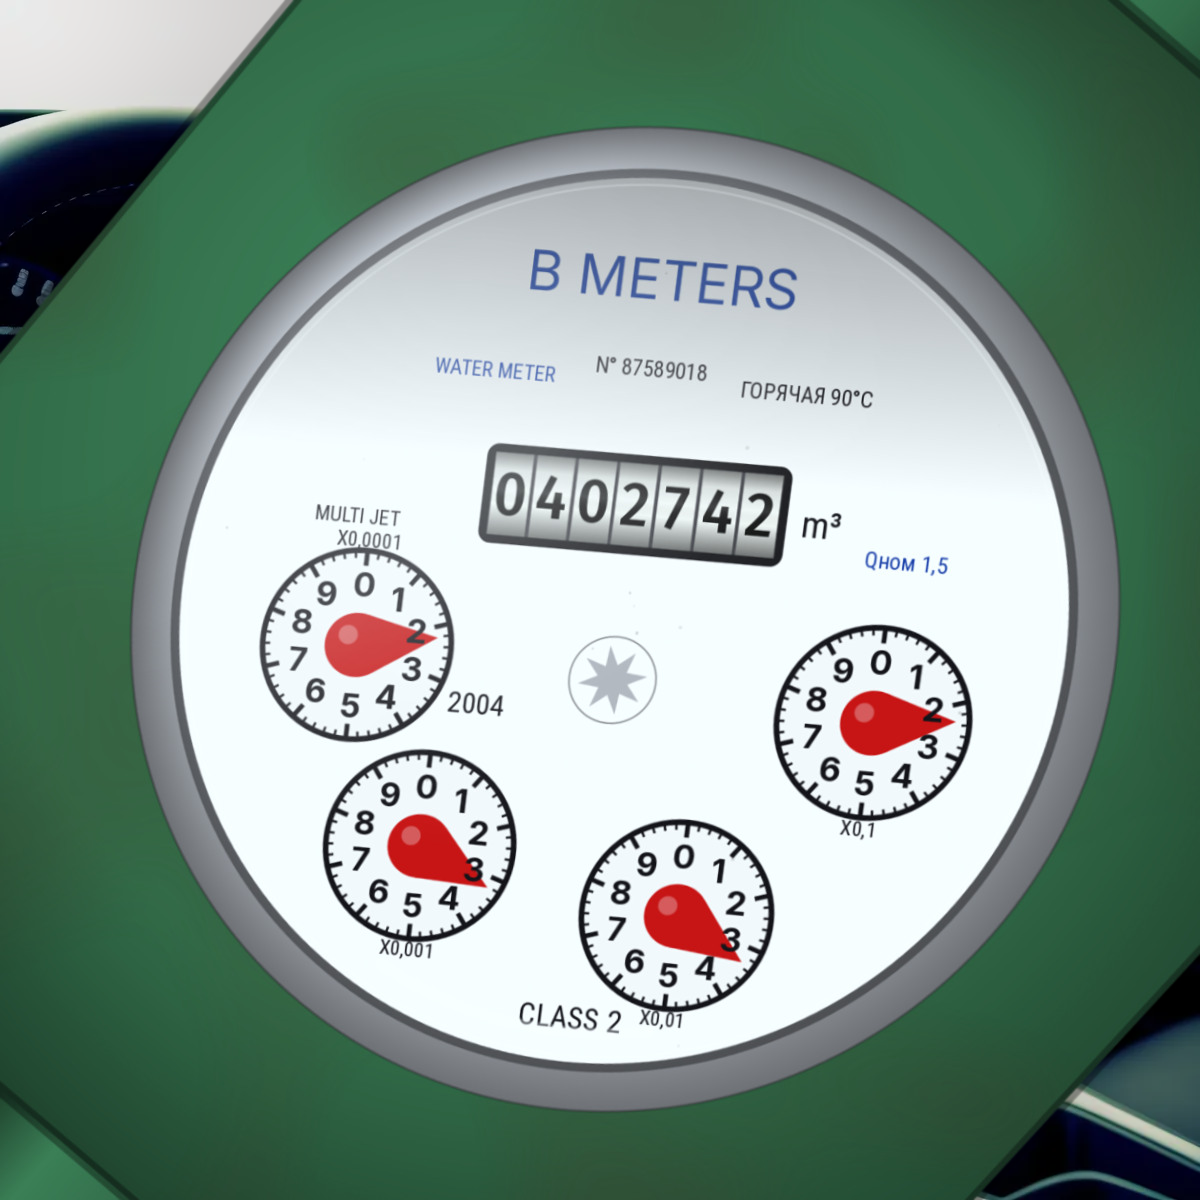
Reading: 402742.2332 (m³)
